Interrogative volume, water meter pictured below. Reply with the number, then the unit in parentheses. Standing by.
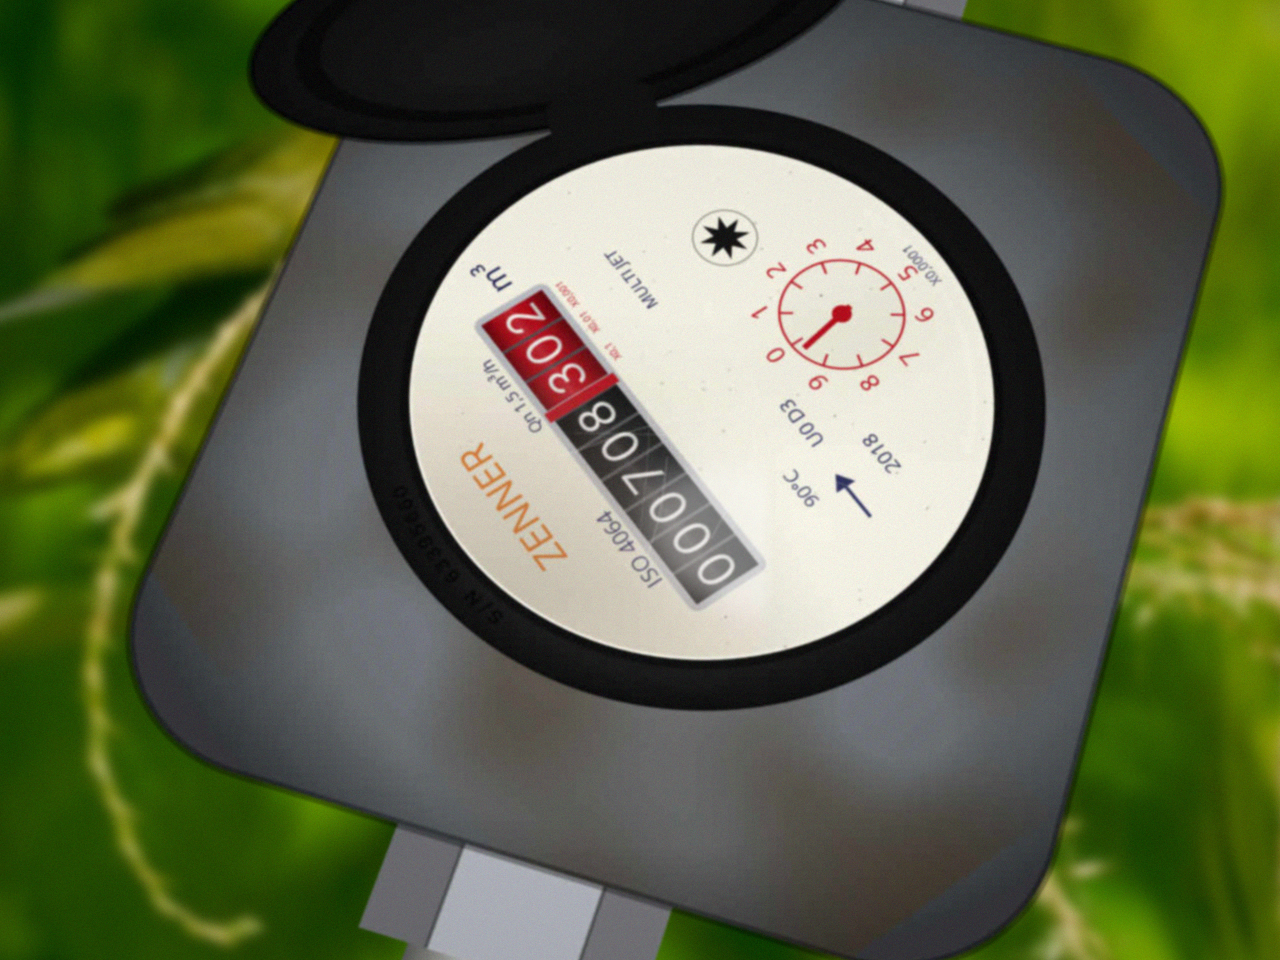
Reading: 708.3019 (m³)
